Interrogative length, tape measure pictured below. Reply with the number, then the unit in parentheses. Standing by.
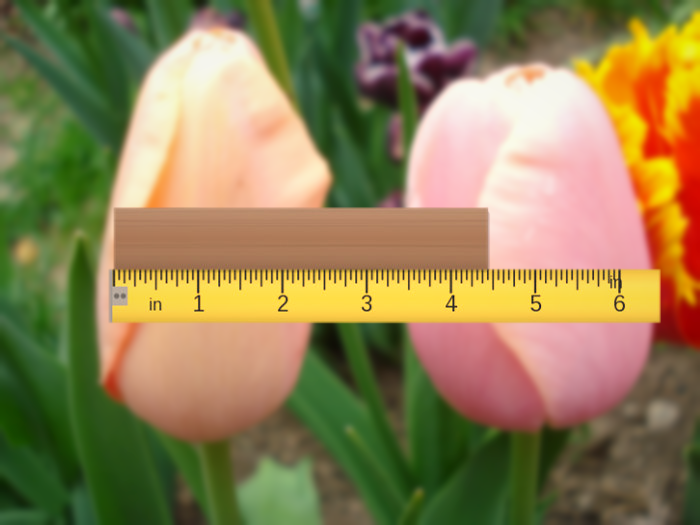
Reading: 4.4375 (in)
